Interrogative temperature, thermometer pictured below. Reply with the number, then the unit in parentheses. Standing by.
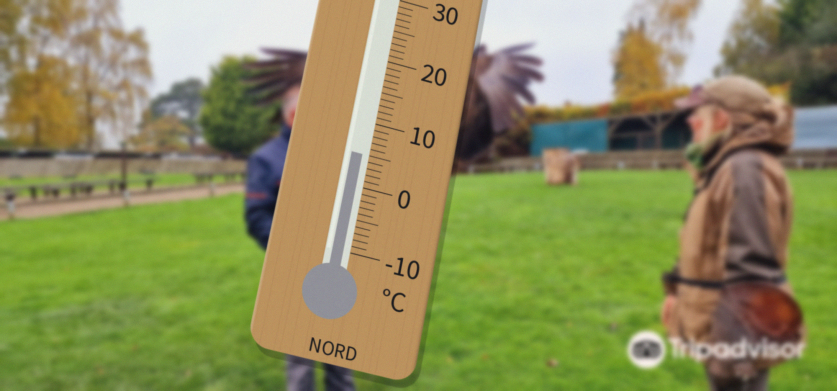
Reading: 5 (°C)
